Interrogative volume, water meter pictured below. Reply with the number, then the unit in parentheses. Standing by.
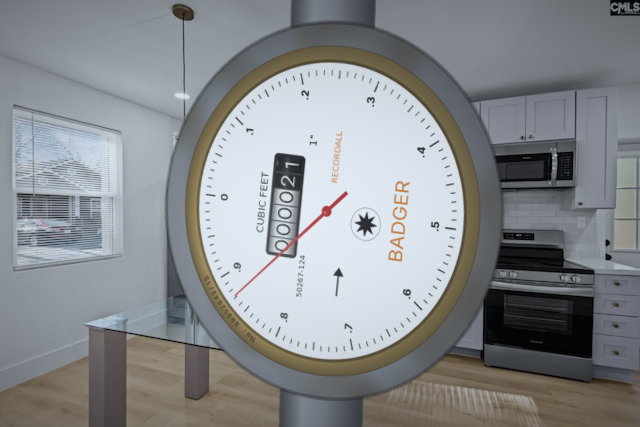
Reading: 20.87 (ft³)
